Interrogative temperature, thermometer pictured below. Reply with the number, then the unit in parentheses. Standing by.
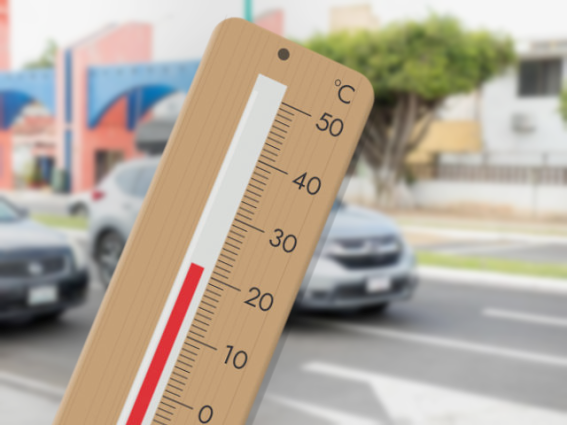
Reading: 21 (°C)
